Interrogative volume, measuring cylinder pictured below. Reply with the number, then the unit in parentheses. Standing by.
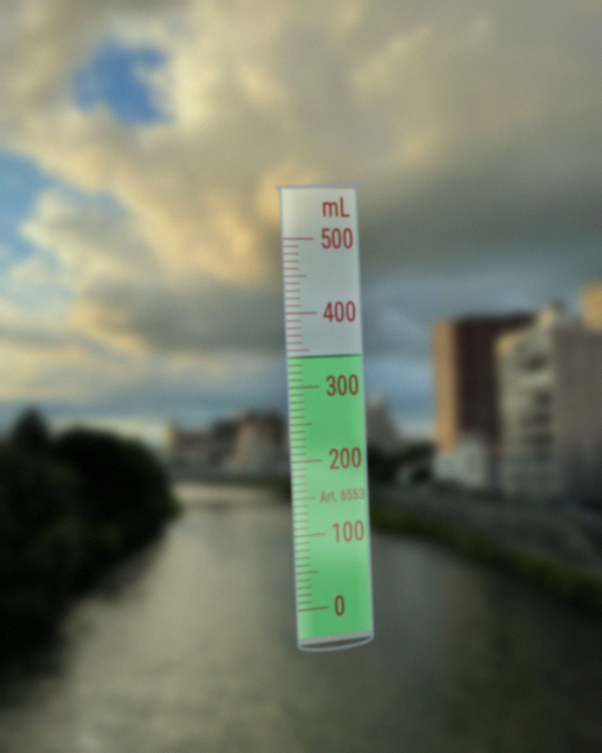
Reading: 340 (mL)
